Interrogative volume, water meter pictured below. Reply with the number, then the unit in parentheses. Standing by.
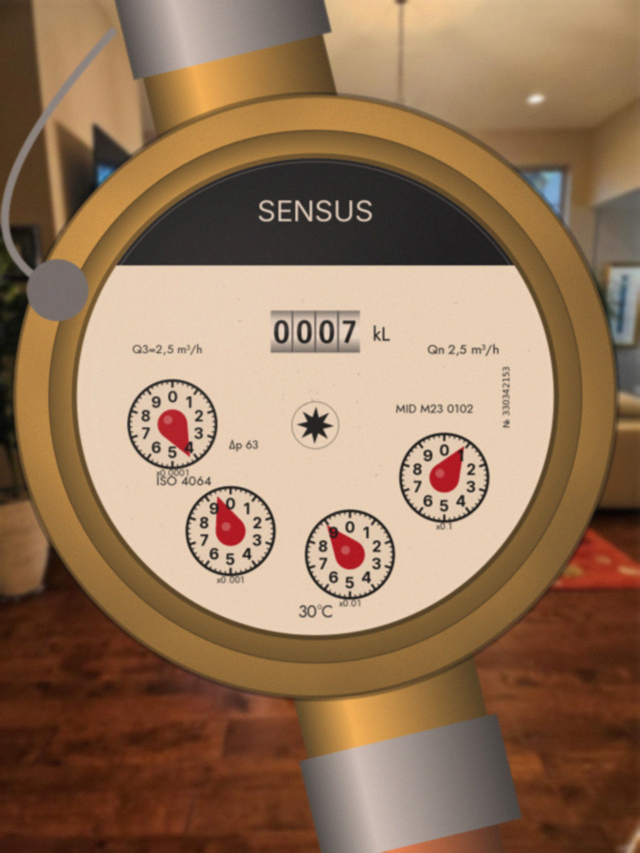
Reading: 7.0894 (kL)
